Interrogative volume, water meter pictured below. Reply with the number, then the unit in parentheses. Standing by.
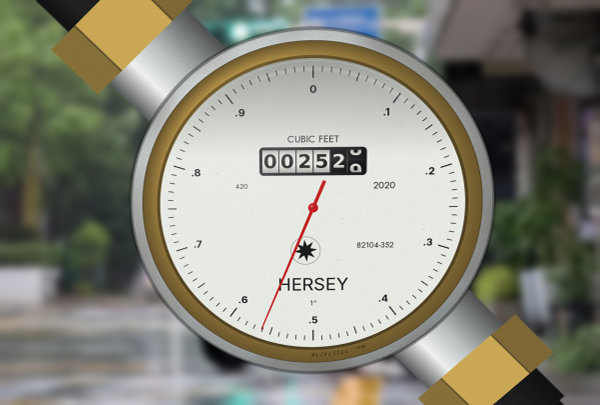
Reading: 2528.56 (ft³)
